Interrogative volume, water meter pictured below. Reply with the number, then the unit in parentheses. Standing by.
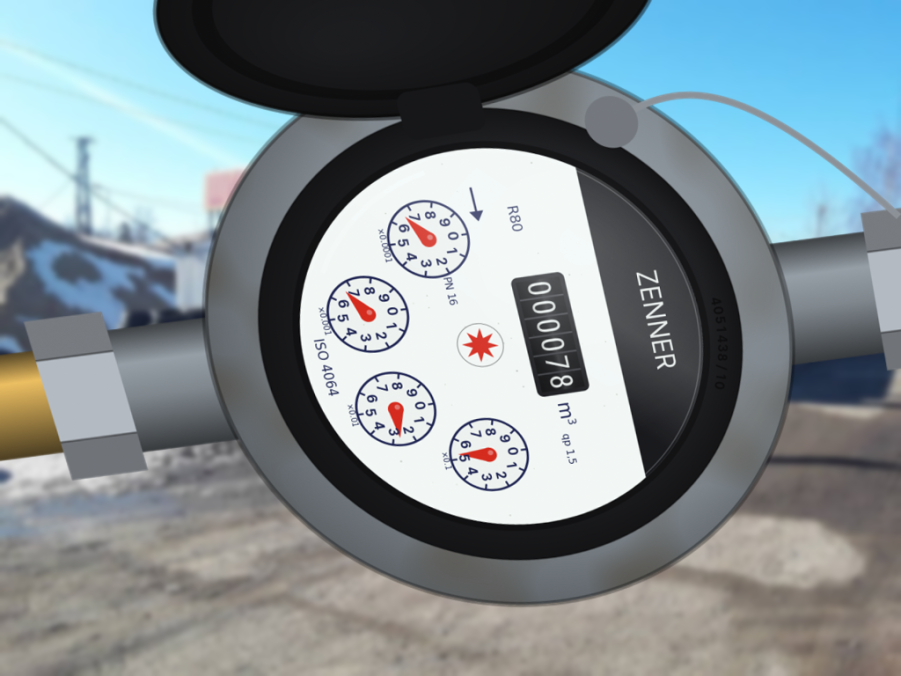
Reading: 78.5266 (m³)
